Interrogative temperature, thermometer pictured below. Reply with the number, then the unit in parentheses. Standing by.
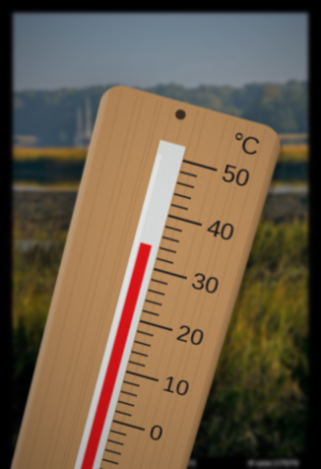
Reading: 34 (°C)
